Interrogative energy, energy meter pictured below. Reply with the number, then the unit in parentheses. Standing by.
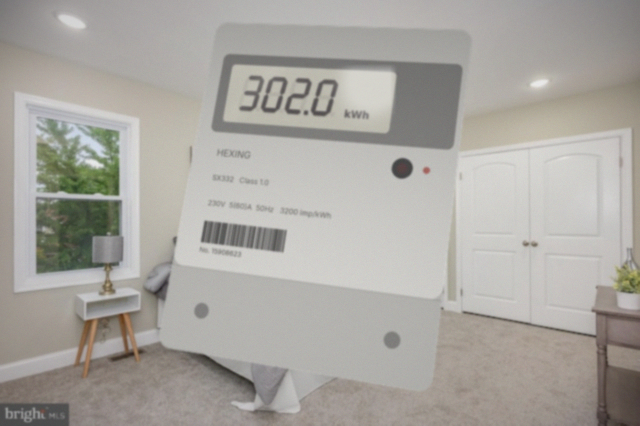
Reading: 302.0 (kWh)
